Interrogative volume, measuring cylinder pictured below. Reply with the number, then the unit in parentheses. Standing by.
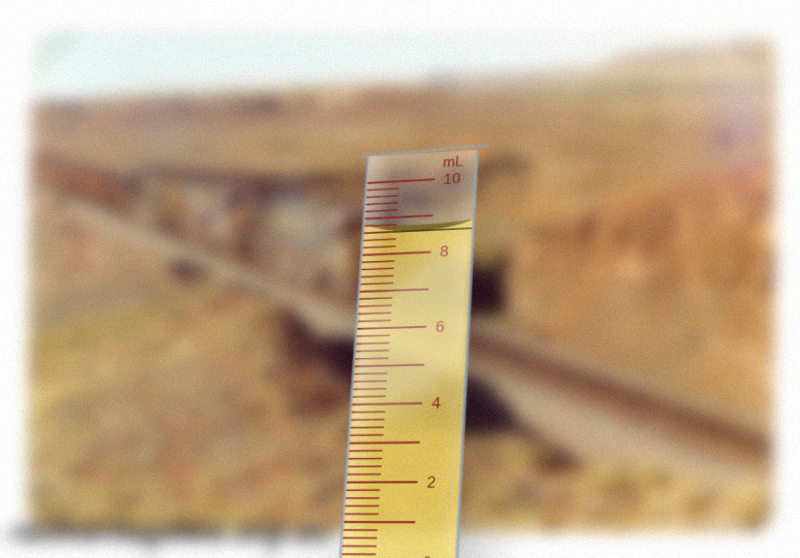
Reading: 8.6 (mL)
